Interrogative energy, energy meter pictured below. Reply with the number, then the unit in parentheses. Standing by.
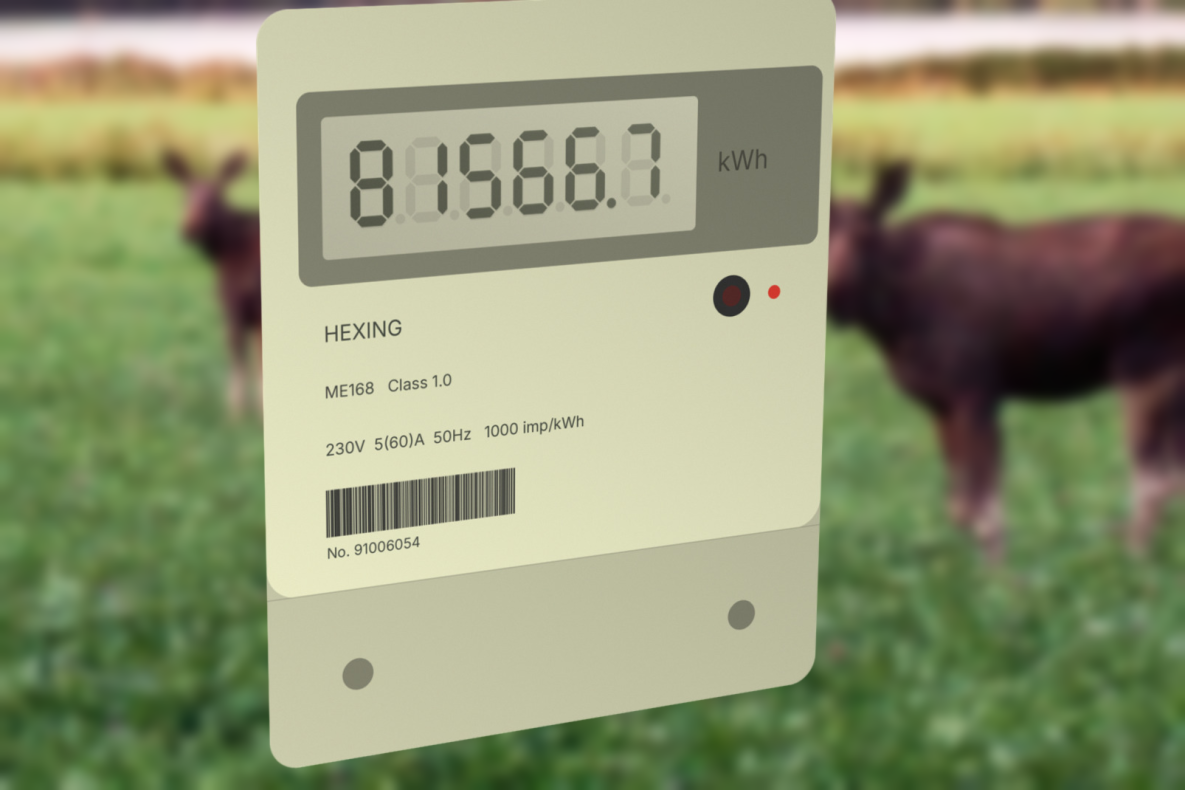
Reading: 81566.7 (kWh)
